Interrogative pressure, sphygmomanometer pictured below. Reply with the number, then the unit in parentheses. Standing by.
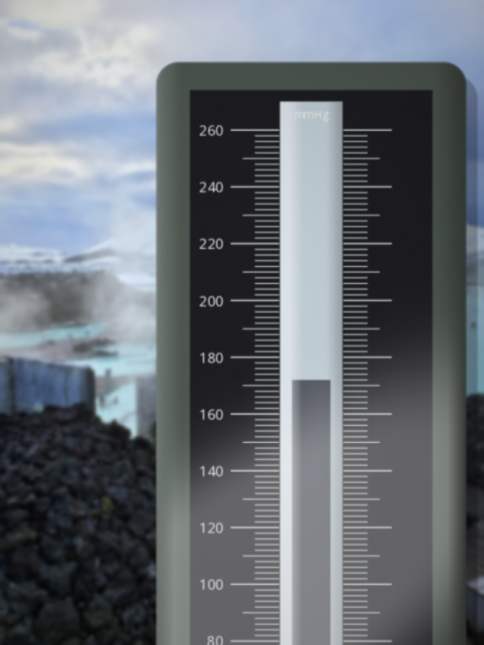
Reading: 172 (mmHg)
